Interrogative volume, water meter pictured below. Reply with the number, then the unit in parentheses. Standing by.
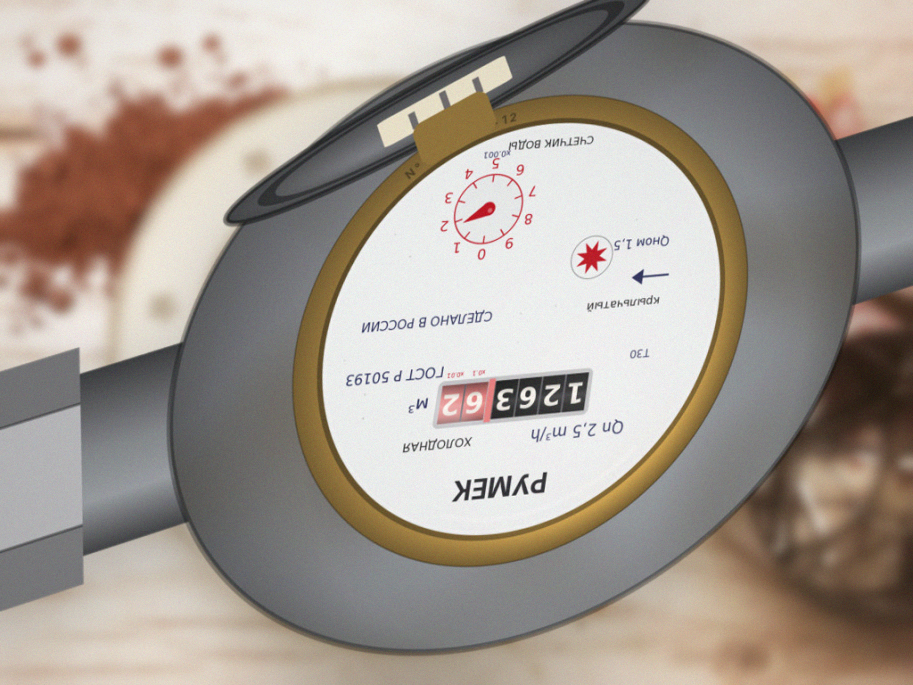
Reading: 1263.621 (m³)
